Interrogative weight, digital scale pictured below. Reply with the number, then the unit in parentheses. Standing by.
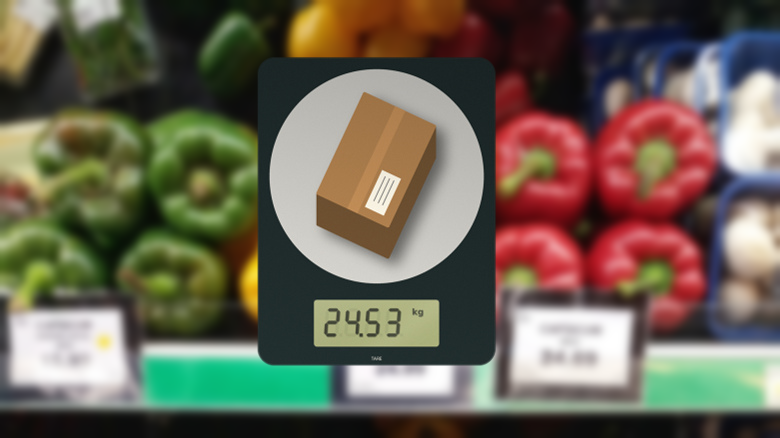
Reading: 24.53 (kg)
